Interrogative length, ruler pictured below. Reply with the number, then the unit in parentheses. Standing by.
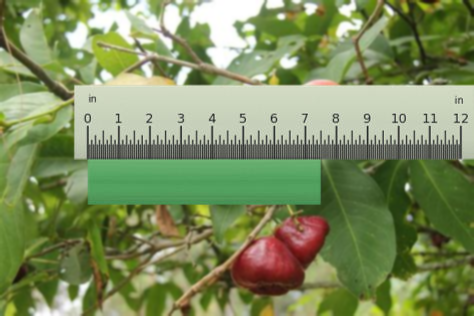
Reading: 7.5 (in)
